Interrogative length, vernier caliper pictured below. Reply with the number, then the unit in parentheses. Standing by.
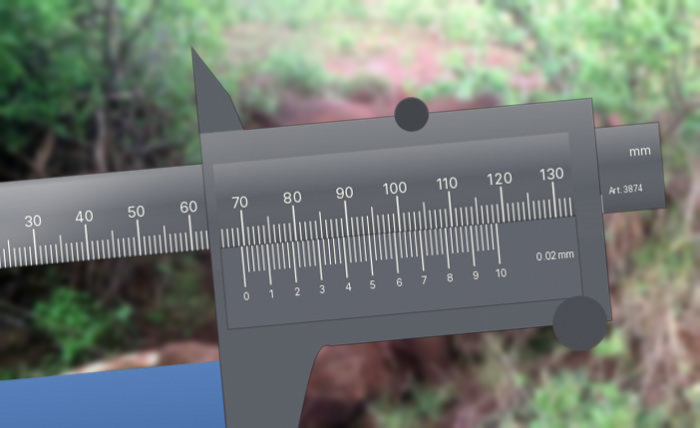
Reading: 69.5 (mm)
